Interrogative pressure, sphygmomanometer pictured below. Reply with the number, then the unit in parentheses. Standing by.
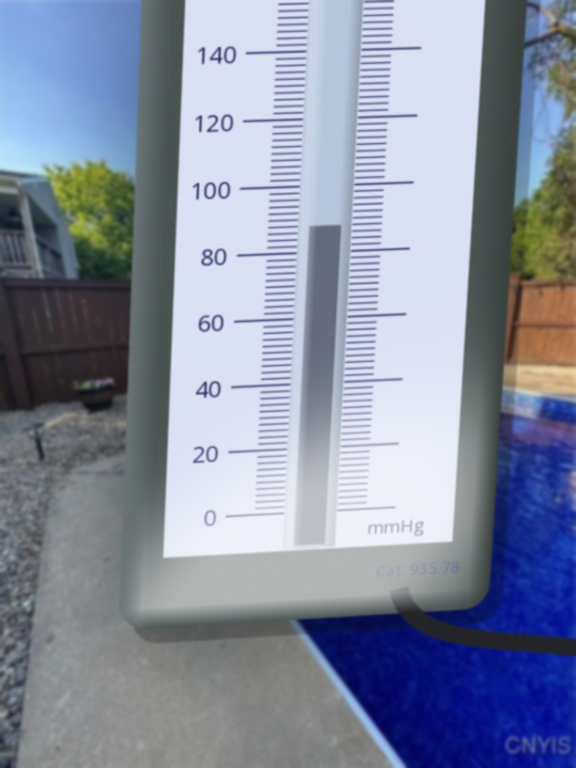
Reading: 88 (mmHg)
